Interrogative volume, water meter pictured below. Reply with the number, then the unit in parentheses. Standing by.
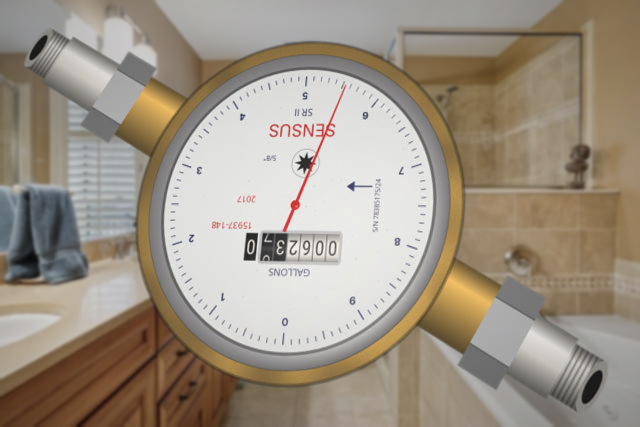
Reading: 62365.5 (gal)
